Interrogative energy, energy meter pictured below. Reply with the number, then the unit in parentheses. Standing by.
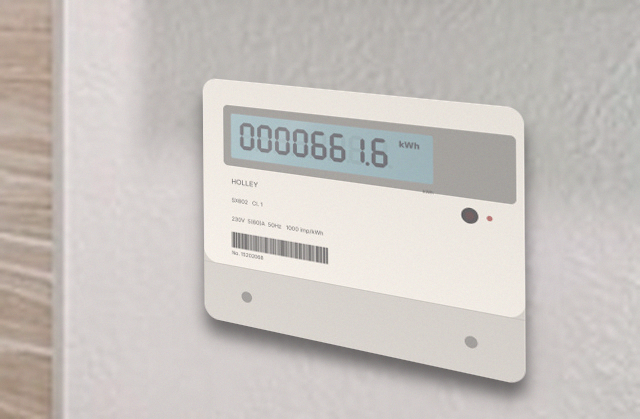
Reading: 661.6 (kWh)
